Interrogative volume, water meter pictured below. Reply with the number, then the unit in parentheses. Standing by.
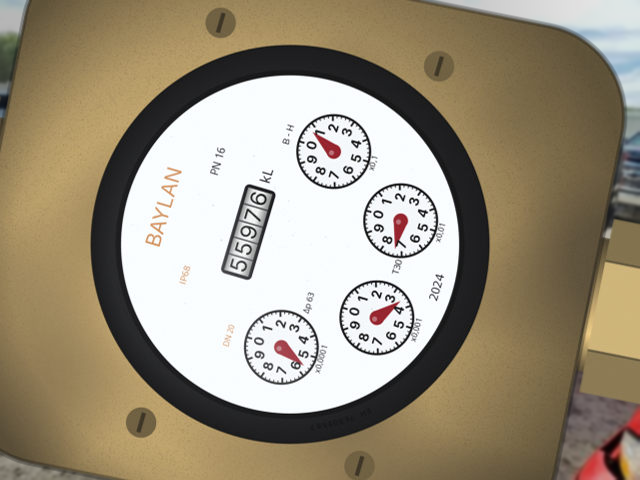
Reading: 55976.0735 (kL)
